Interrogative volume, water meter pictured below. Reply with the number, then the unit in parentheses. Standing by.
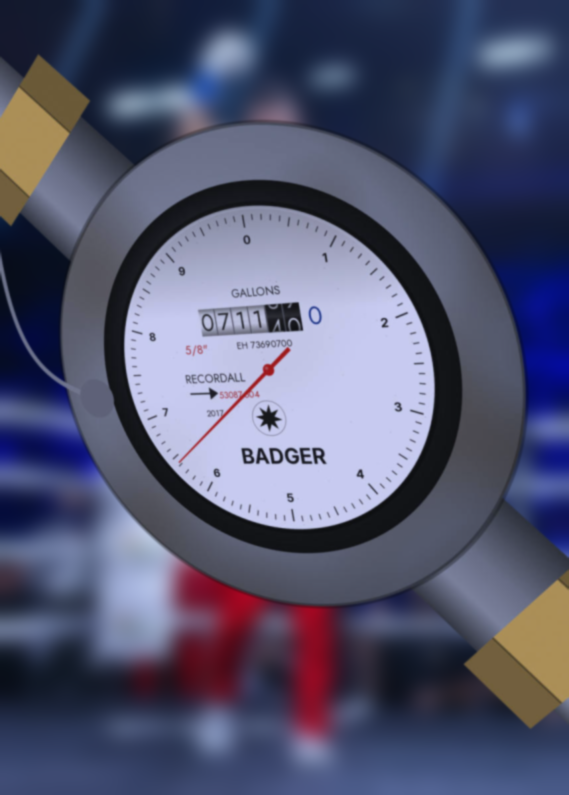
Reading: 711396.4 (gal)
